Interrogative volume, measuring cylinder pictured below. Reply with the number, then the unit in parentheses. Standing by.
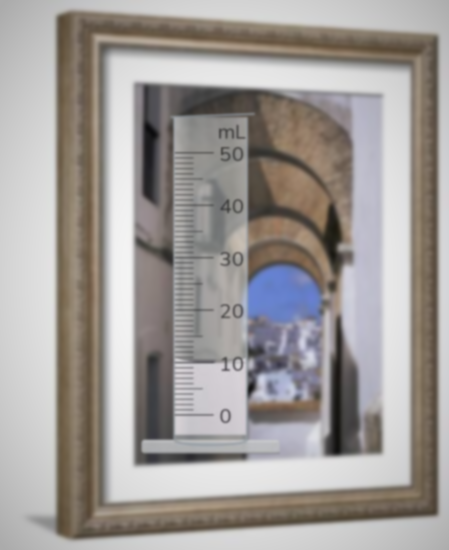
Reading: 10 (mL)
